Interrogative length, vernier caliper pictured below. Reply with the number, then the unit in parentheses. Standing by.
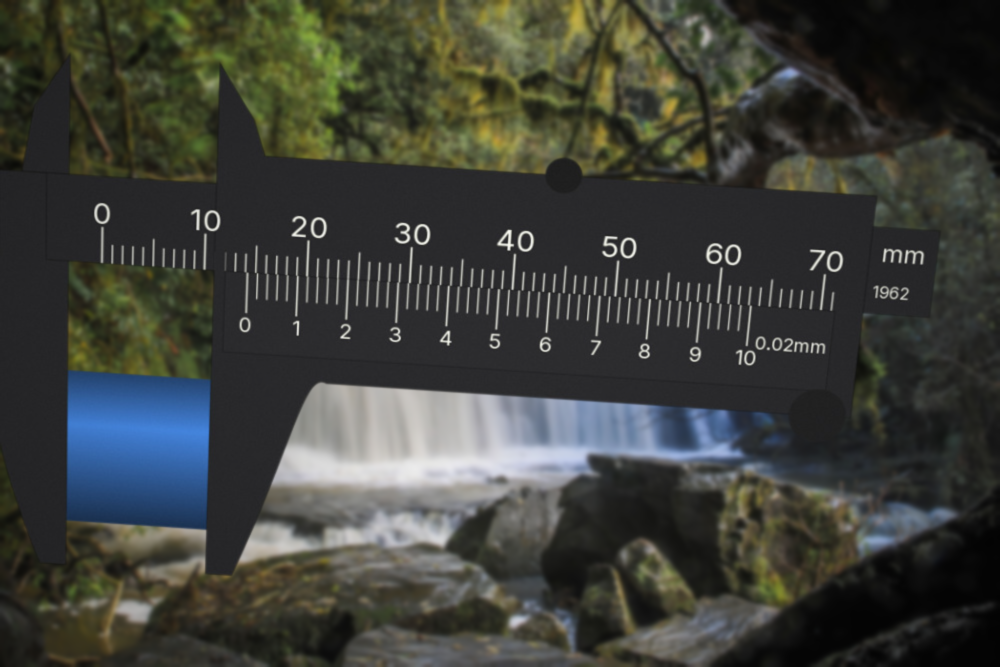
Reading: 14.2 (mm)
